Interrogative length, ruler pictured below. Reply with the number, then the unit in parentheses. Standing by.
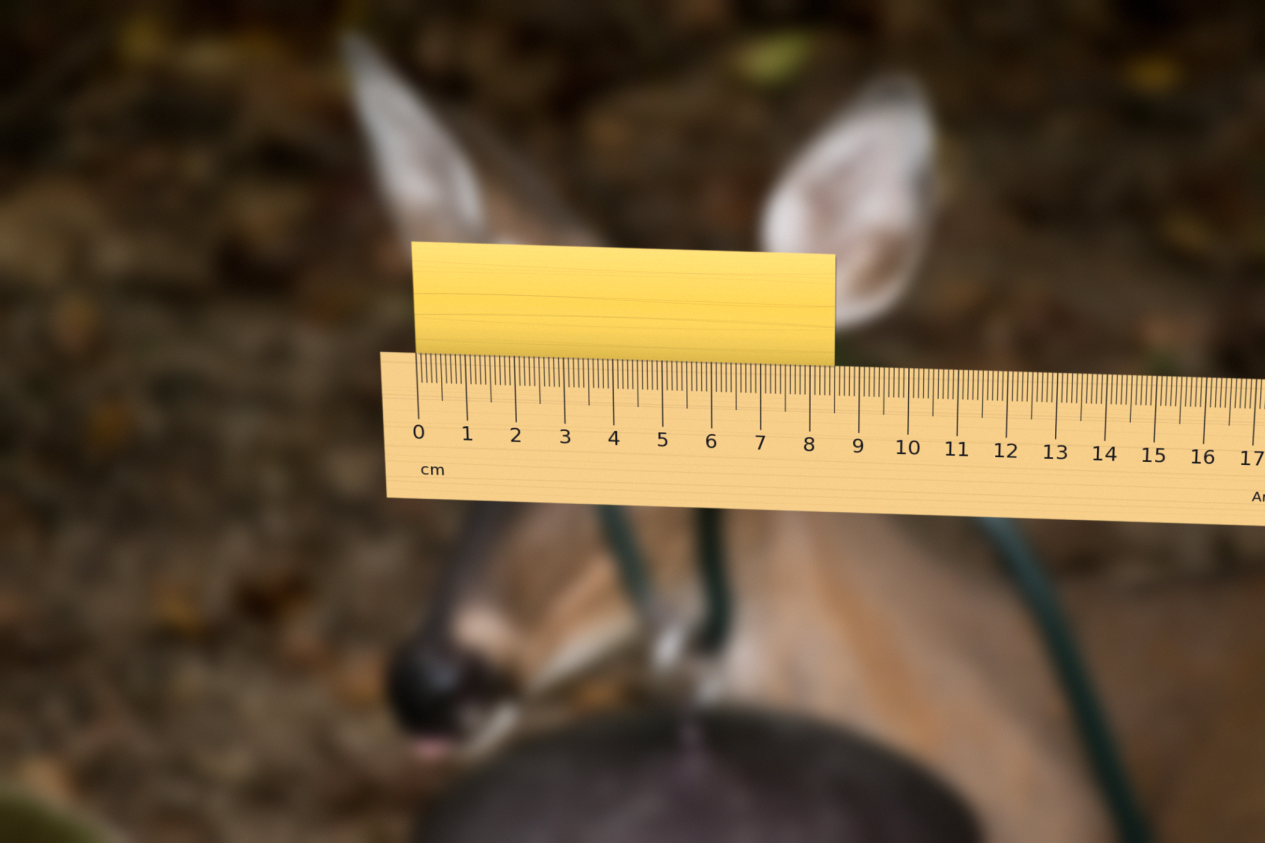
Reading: 8.5 (cm)
